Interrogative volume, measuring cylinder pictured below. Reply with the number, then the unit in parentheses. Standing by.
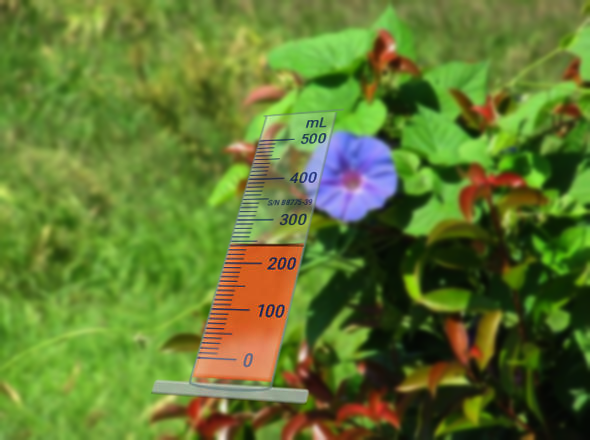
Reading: 240 (mL)
